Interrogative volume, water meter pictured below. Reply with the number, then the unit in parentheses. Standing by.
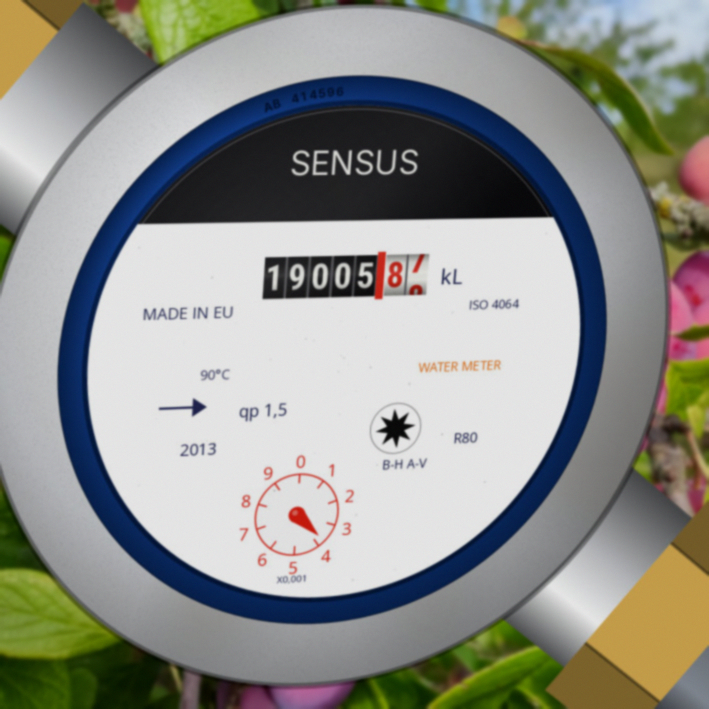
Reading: 19005.873 (kL)
